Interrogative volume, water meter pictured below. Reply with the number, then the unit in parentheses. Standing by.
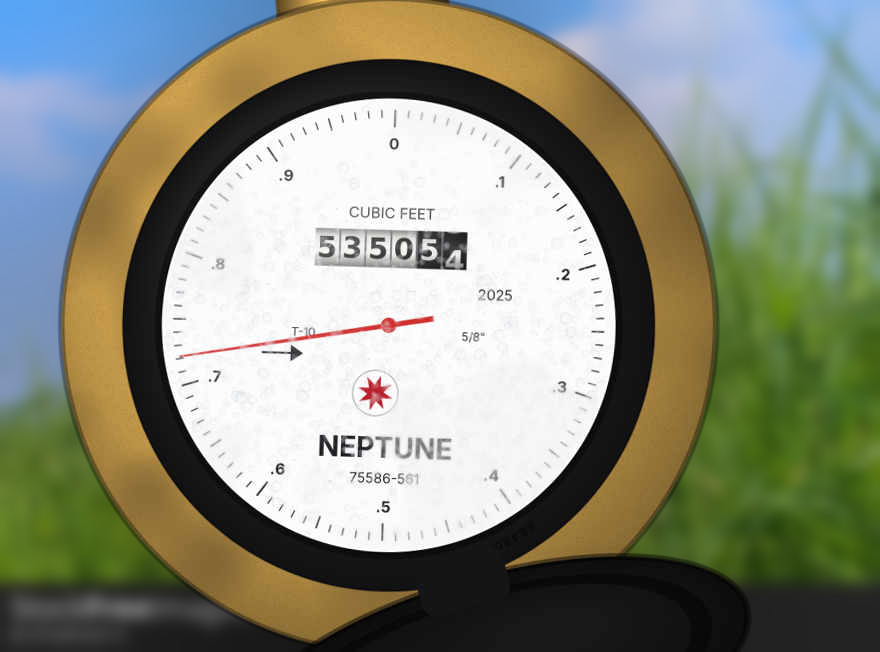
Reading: 535053.72 (ft³)
